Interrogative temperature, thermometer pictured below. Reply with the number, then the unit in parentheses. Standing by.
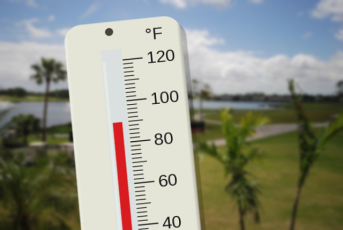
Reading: 90 (°F)
